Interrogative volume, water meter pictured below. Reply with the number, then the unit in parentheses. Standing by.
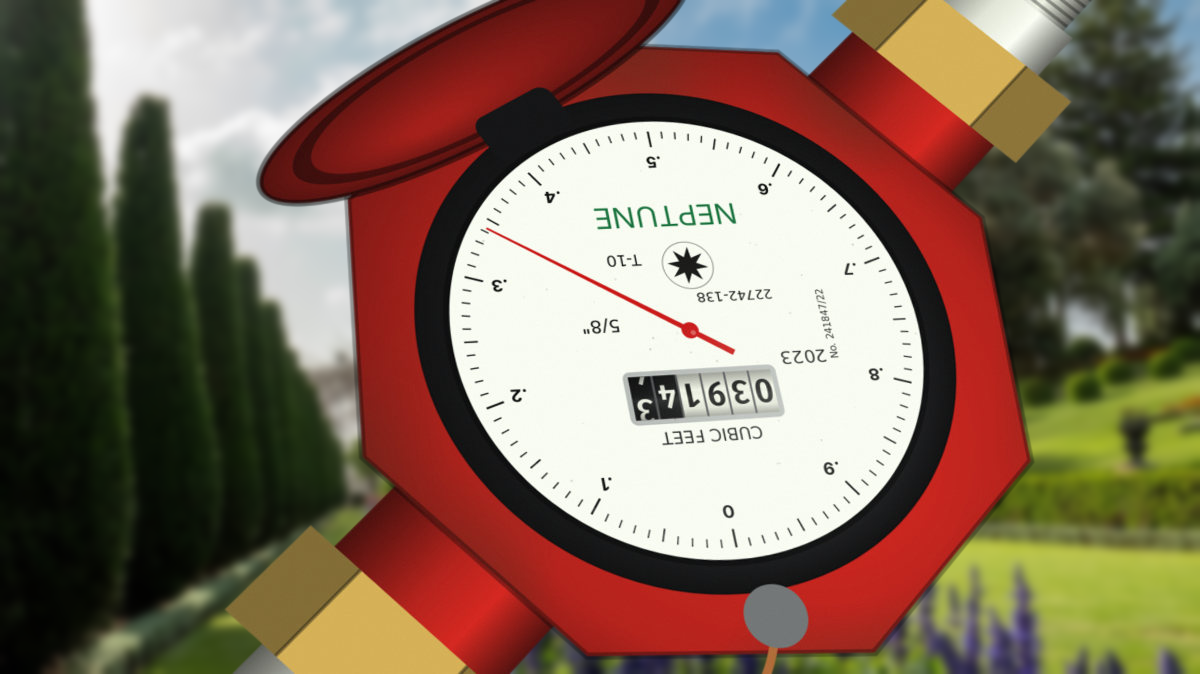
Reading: 39143.34 (ft³)
